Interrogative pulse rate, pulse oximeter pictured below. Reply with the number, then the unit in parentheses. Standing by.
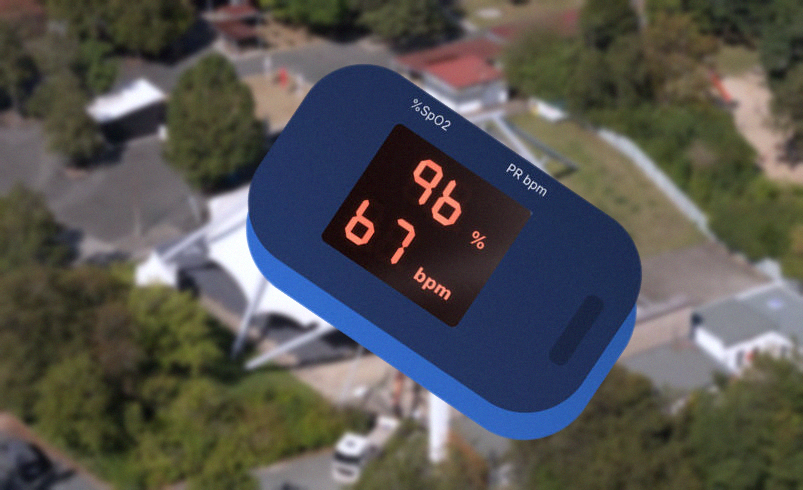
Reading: 67 (bpm)
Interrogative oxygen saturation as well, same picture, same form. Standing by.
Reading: 96 (%)
